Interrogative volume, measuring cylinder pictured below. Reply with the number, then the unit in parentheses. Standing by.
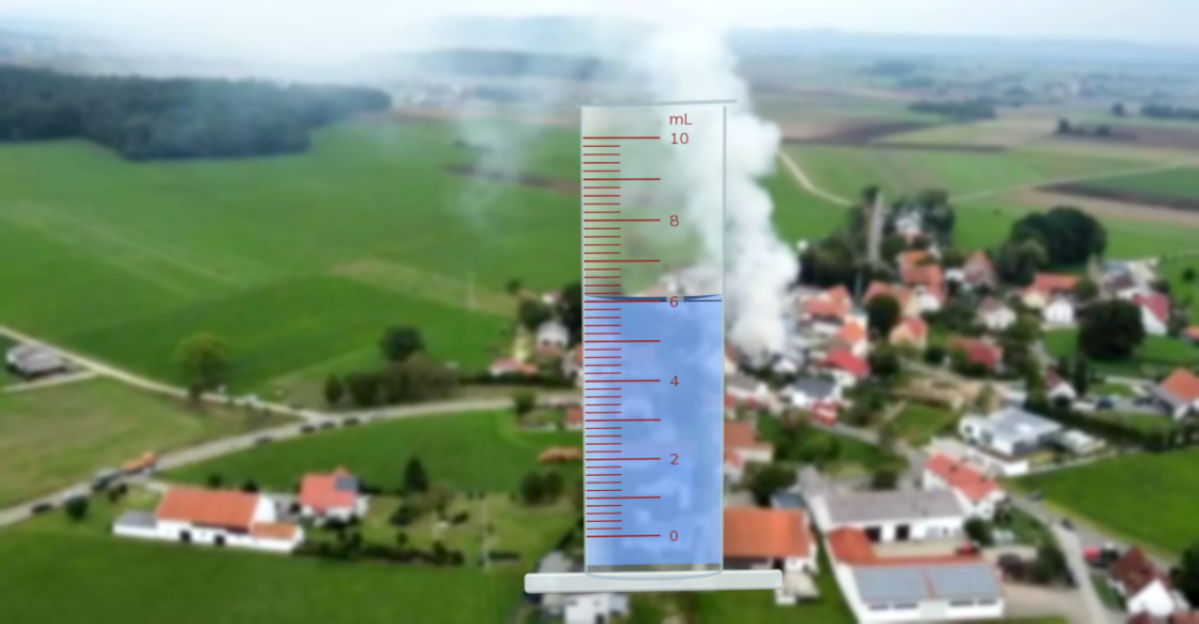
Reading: 6 (mL)
